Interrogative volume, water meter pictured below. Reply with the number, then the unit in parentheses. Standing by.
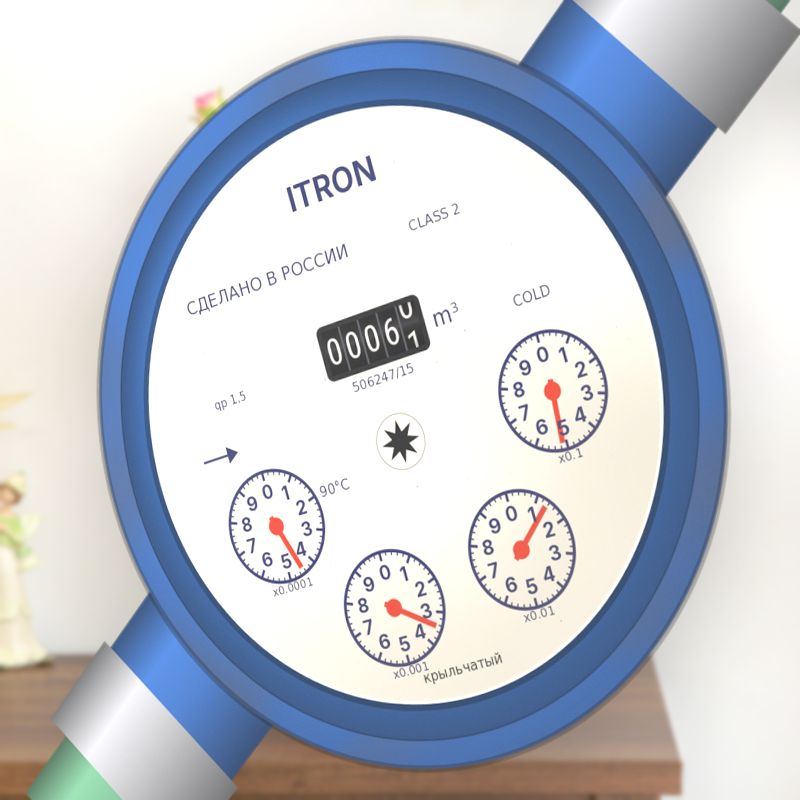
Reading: 60.5134 (m³)
